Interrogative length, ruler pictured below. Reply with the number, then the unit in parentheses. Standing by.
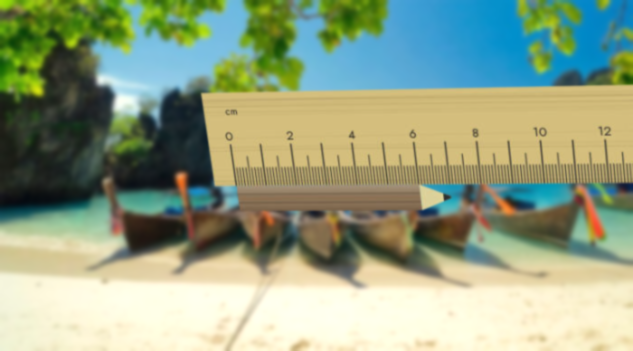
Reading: 7 (cm)
